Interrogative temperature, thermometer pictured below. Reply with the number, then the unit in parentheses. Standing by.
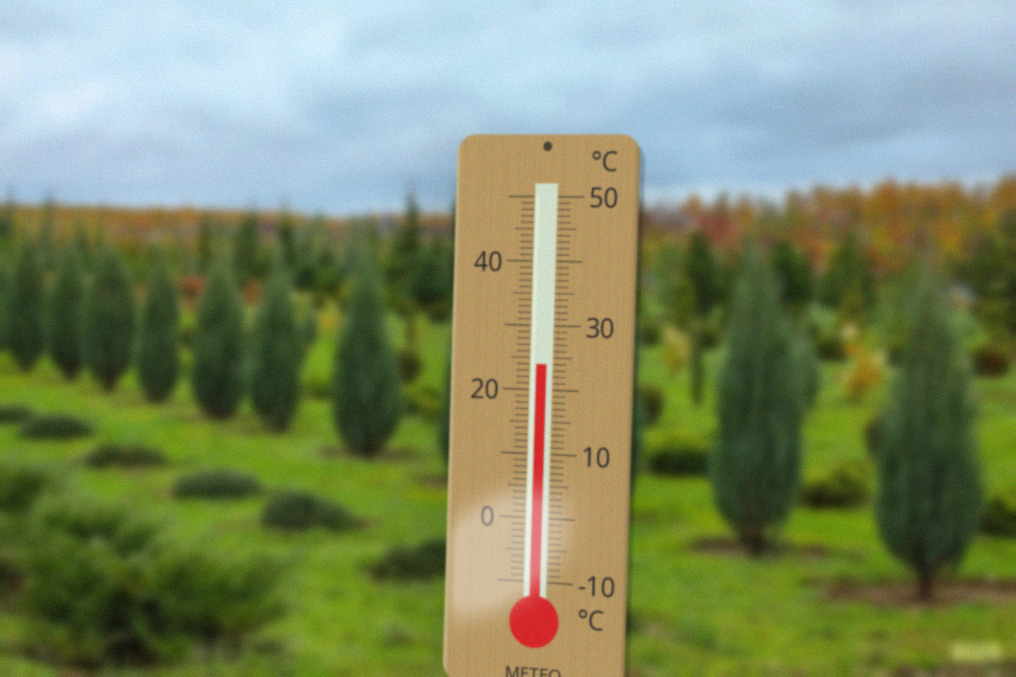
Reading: 24 (°C)
